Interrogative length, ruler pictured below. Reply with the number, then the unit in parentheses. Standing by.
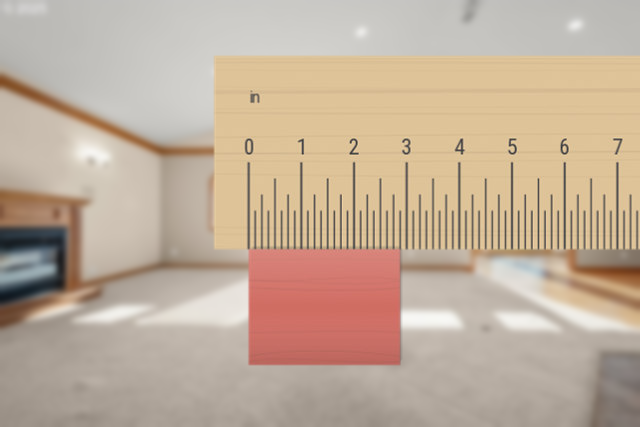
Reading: 2.875 (in)
